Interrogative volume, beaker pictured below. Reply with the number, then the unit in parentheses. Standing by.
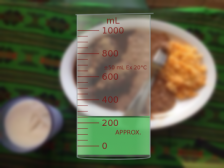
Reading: 250 (mL)
